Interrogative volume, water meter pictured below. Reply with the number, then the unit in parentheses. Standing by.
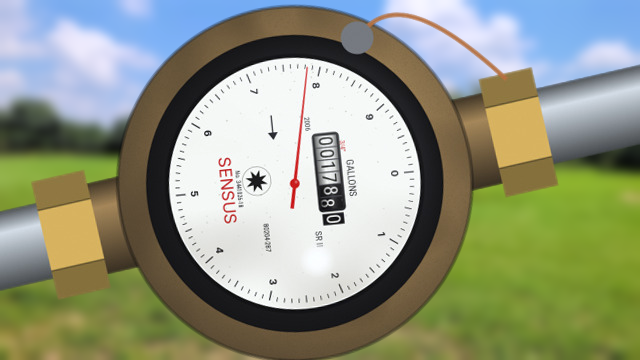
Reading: 17877.8 (gal)
